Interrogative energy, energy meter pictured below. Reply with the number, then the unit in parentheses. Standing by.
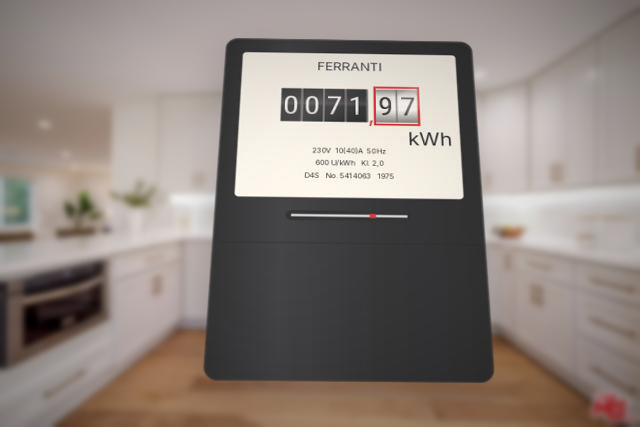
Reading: 71.97 (kWh)
